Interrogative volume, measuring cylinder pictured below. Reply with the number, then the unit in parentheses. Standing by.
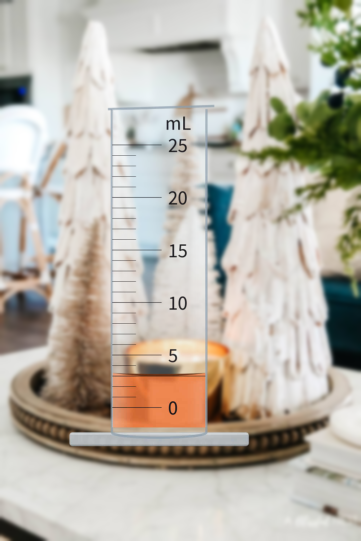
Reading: 3 (mL)
